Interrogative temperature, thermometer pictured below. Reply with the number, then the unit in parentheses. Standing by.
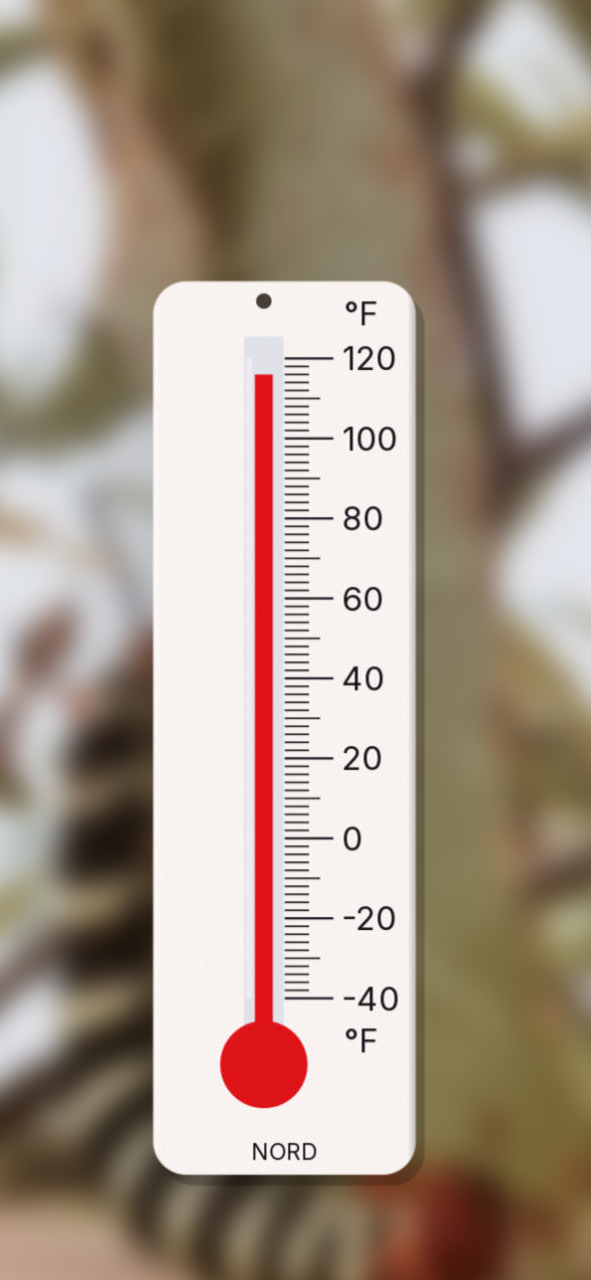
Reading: 116 (°F)
